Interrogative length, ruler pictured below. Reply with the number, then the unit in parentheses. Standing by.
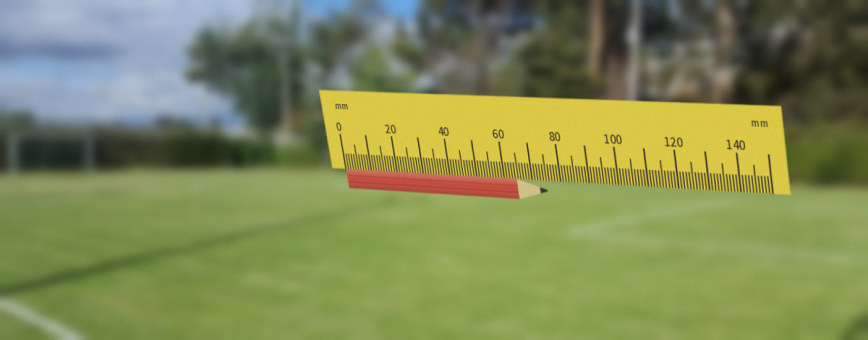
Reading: 75 (mm)
